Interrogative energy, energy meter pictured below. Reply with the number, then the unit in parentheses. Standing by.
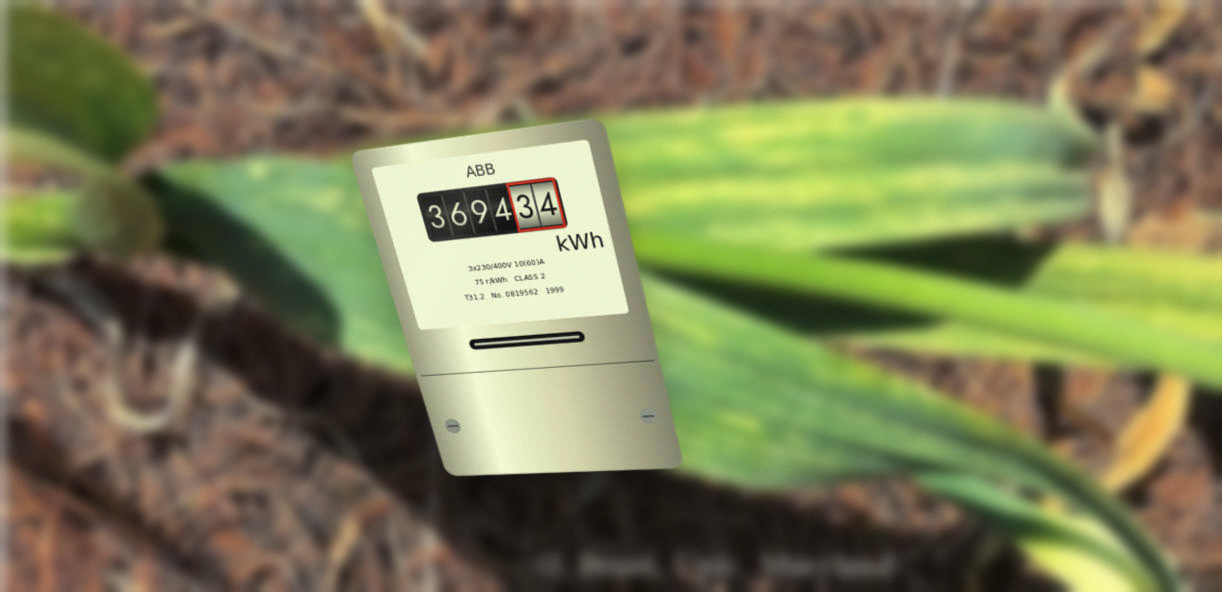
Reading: 3694.34 (kWh)
